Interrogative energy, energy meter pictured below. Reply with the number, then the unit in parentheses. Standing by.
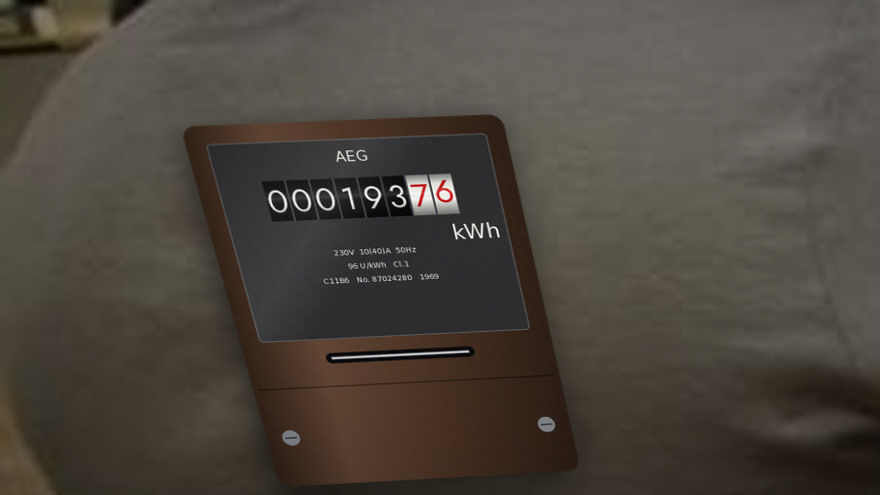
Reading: 193.76 (kWh)
